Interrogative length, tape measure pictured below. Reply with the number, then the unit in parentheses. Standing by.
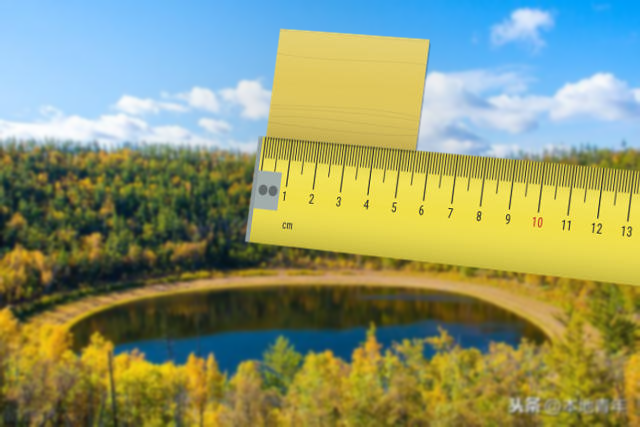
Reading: 5.5 (cm)
